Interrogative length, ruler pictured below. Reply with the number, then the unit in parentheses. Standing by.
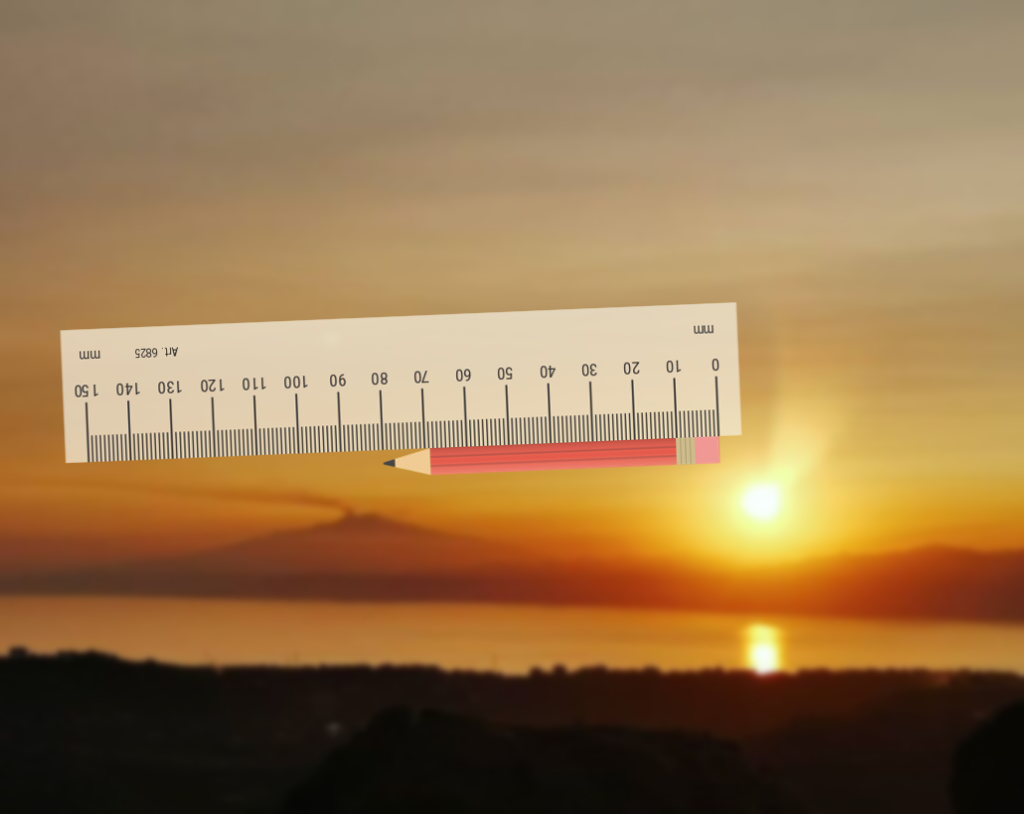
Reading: 80 (mm)
